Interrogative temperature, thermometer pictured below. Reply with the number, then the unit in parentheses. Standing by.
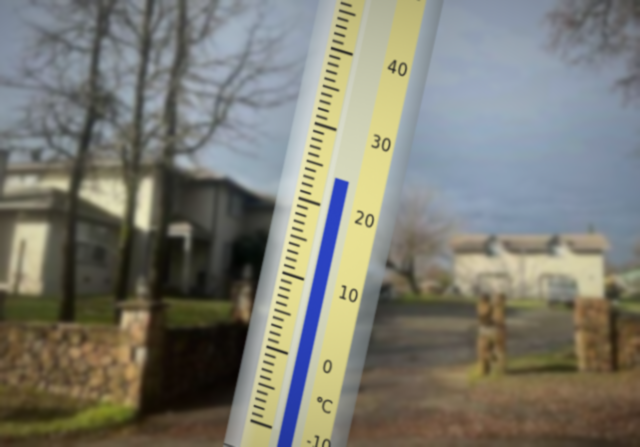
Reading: 24 (°C)
